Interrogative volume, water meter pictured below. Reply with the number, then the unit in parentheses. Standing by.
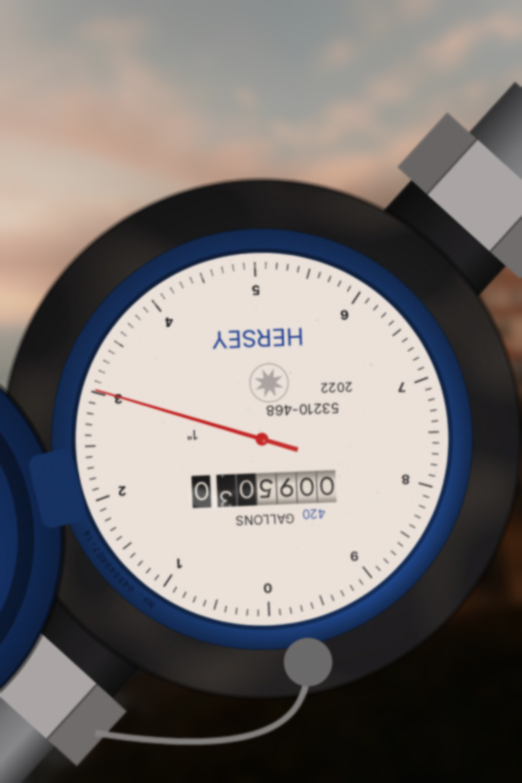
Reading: 95033.0 (gal)
